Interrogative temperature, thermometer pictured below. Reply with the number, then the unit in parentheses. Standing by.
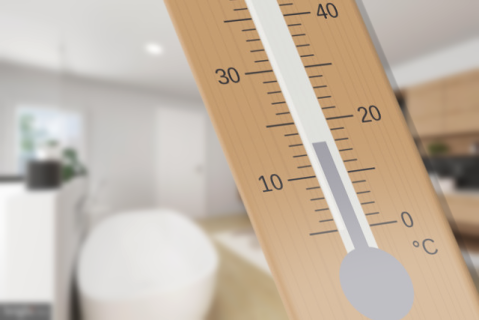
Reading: 16 (°C)
